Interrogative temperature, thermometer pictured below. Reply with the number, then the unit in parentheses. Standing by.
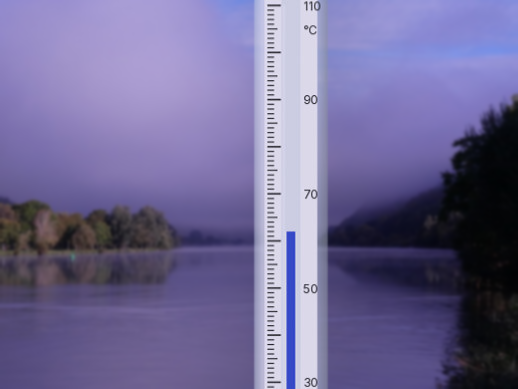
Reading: 62 (°C)
